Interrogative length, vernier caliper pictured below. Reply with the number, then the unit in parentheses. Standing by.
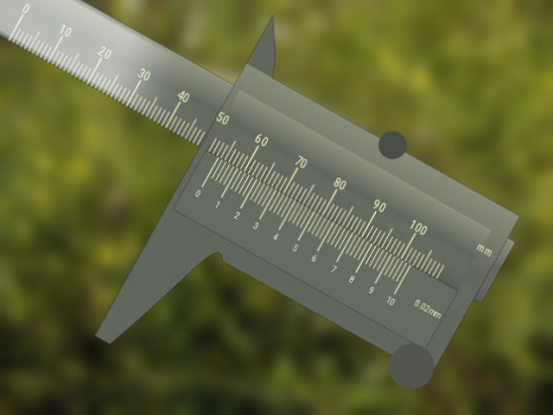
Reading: 53.5 (mm)
